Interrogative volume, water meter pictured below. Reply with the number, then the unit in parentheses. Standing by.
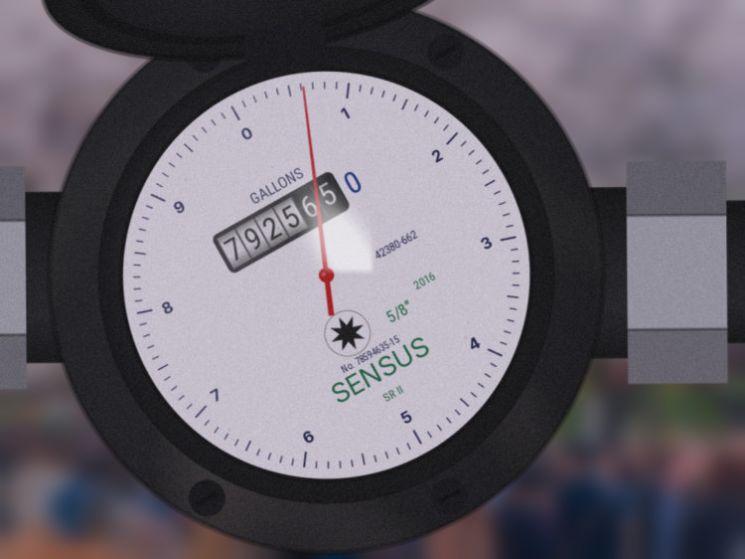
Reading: 7925650.6 (gal)
